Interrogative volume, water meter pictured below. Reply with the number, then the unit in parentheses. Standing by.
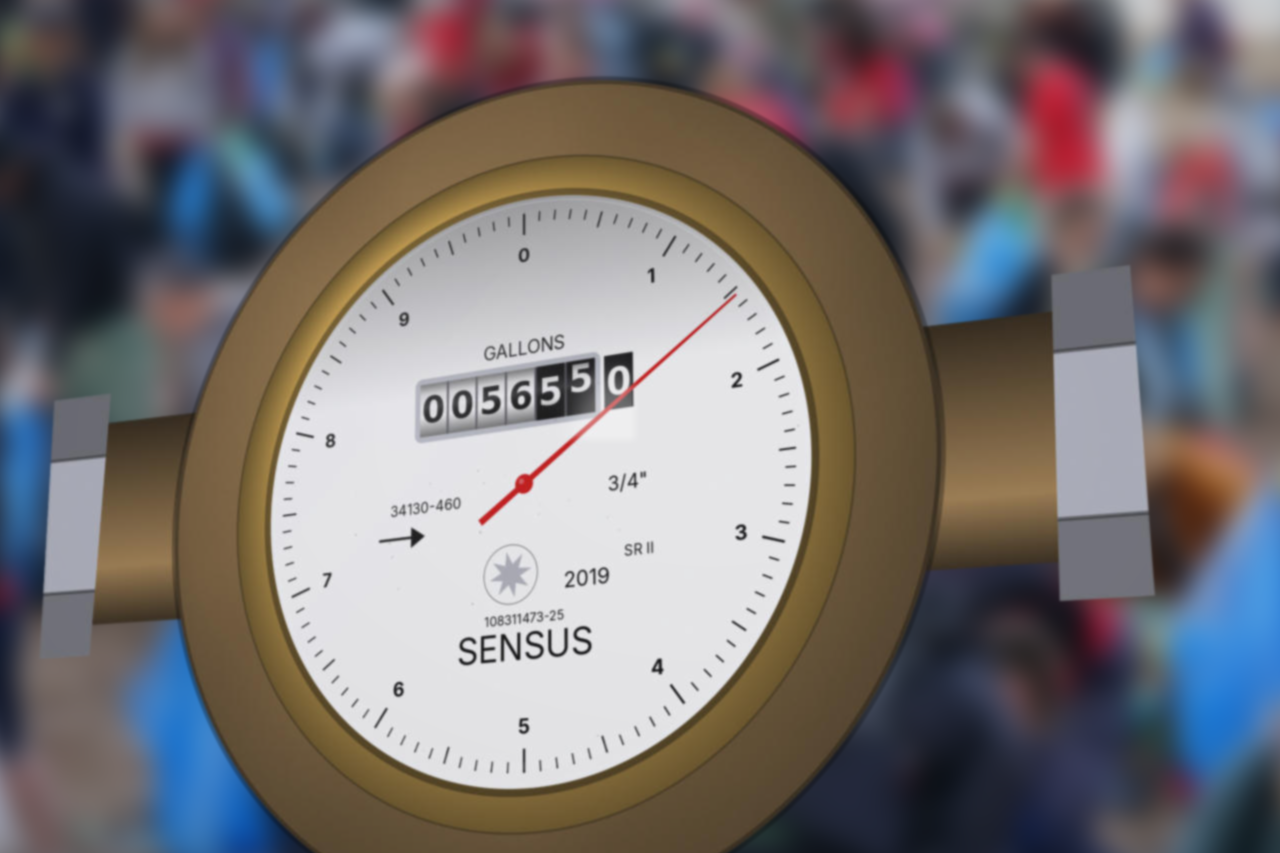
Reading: 56551.5 (gal)
